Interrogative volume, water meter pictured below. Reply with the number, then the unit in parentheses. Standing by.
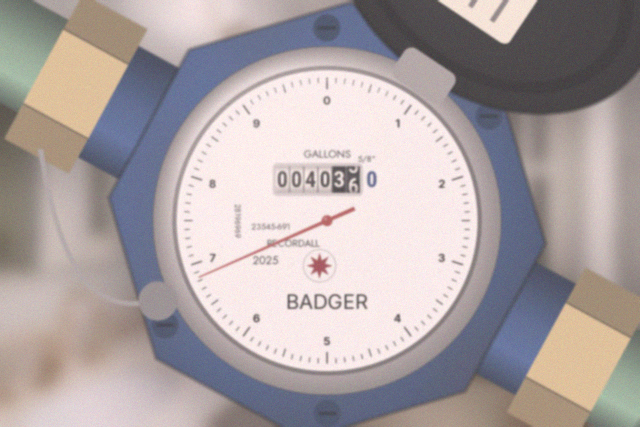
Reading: 40356.8 (gal)
